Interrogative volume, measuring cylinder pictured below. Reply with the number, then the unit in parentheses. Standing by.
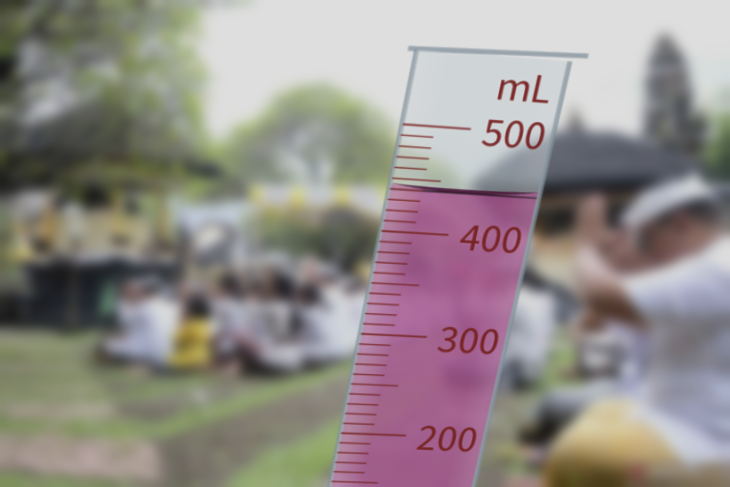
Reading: 440 (mL)
